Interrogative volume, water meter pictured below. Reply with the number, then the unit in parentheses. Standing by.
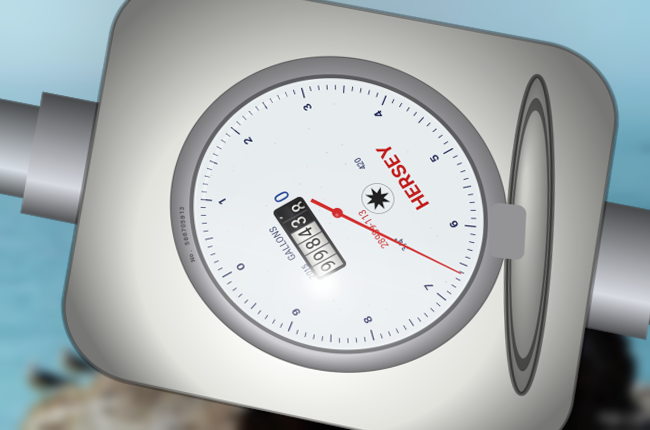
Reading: 9984376.6 (gal)
